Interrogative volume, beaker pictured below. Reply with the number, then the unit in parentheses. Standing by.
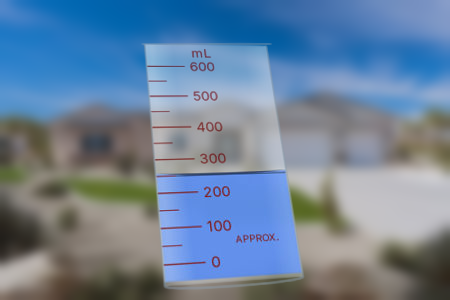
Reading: 250 (mL)
